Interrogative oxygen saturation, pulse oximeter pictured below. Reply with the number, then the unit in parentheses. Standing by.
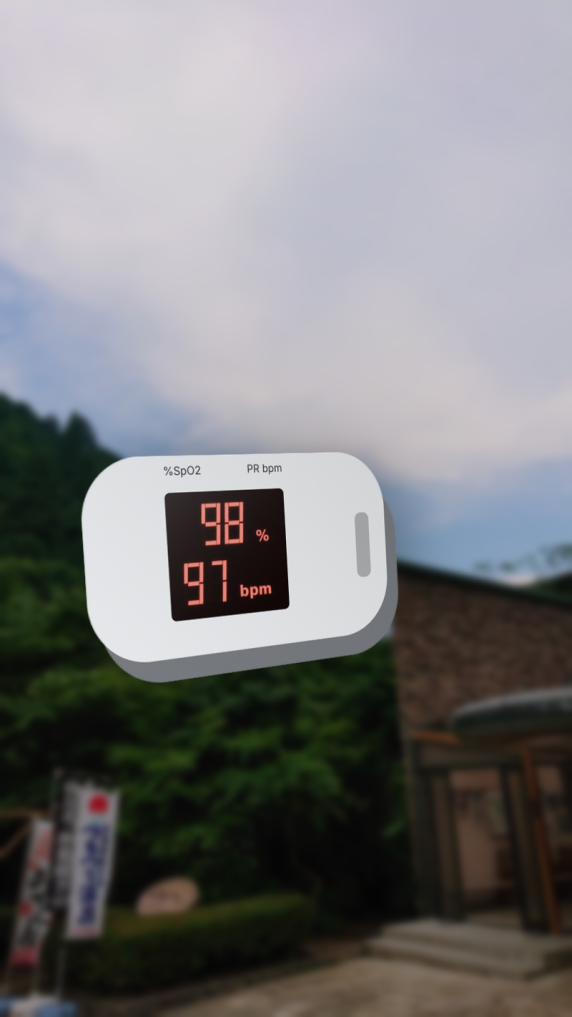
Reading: 98 (%)
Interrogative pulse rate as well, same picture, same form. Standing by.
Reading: 97 (bpm)
